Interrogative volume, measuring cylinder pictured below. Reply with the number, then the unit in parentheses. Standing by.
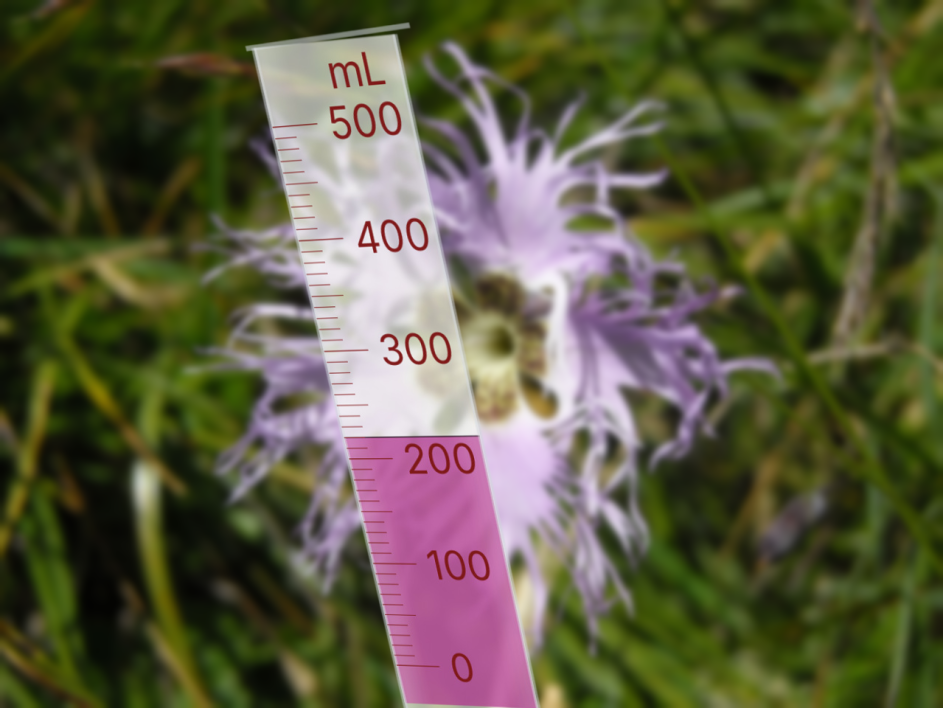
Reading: 220 (mL)
